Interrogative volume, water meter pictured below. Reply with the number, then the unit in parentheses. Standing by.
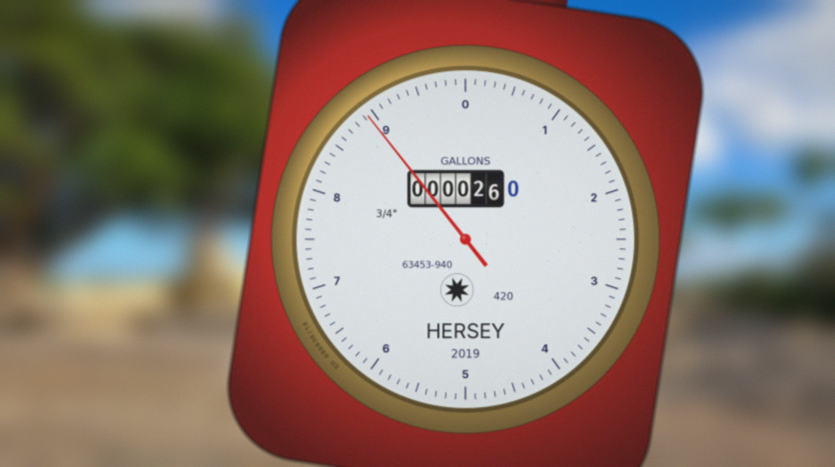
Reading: 258.9 (gal)
